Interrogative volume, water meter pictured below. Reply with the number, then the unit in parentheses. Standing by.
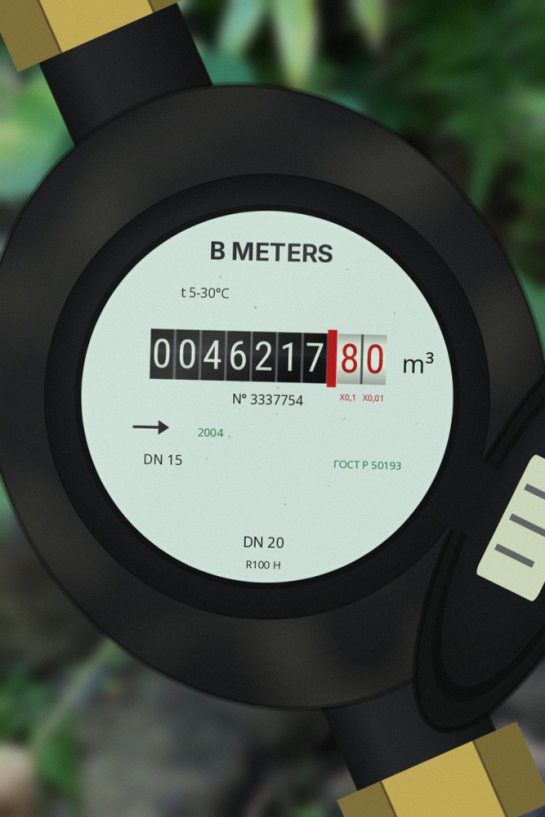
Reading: 46217.80 (m³)
